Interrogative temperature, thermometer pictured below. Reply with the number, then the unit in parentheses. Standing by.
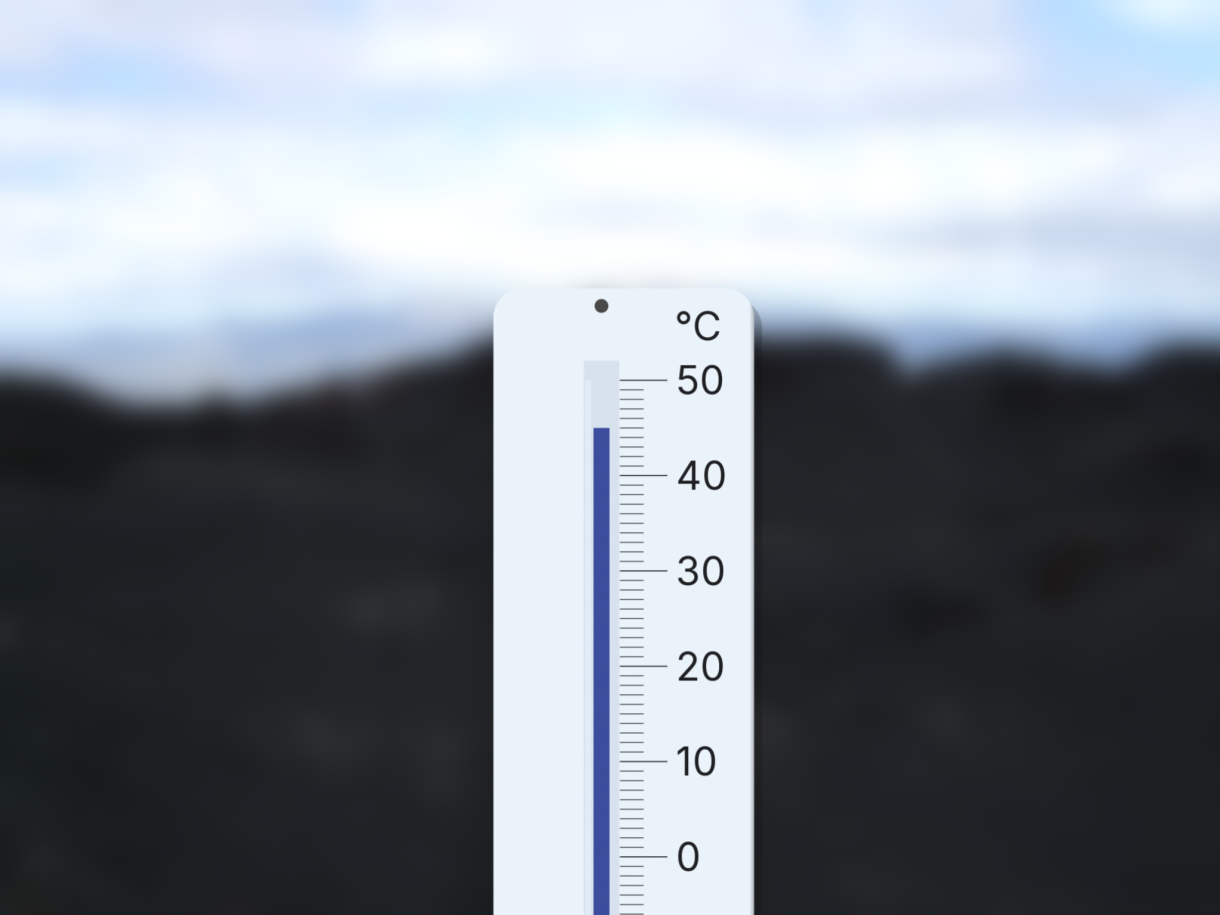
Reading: 45 (°C)
